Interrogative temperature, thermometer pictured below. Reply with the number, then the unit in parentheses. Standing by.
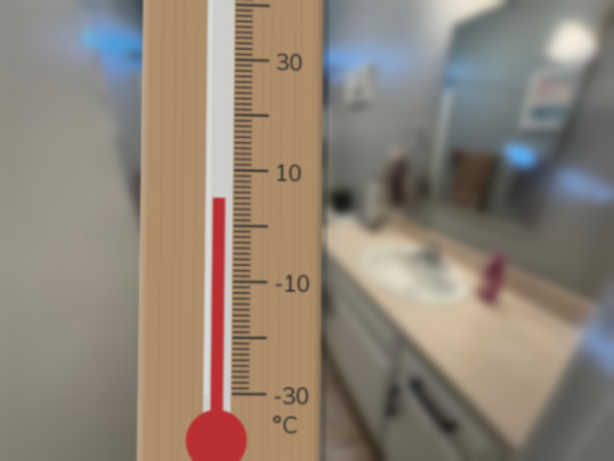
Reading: 5 (°C)
